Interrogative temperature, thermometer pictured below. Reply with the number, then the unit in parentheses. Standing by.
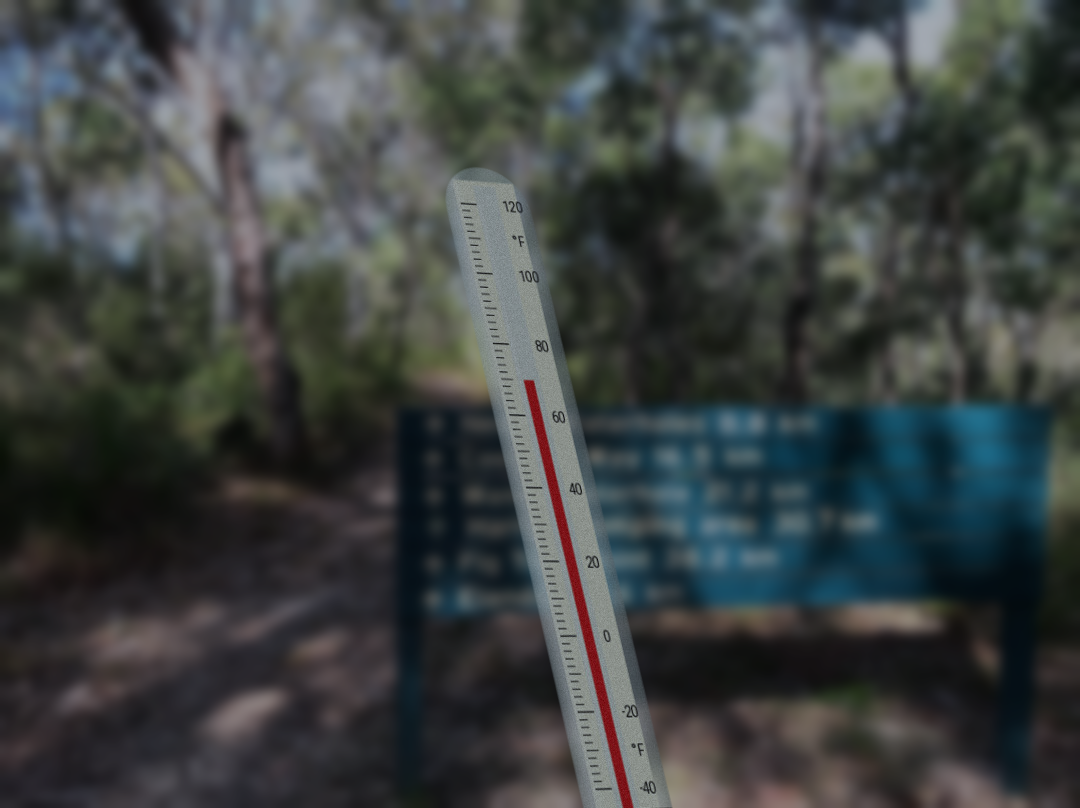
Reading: 70 (°F)
